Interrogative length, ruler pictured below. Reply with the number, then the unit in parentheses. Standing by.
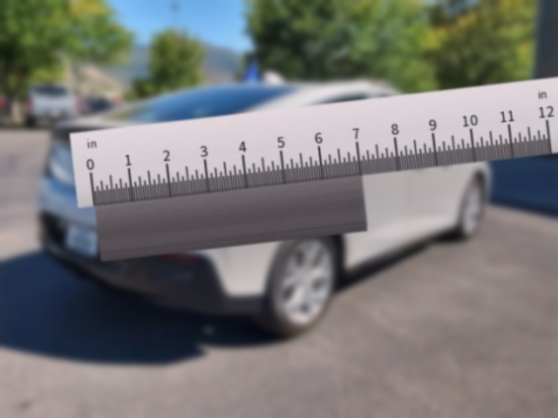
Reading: 7 (in)
